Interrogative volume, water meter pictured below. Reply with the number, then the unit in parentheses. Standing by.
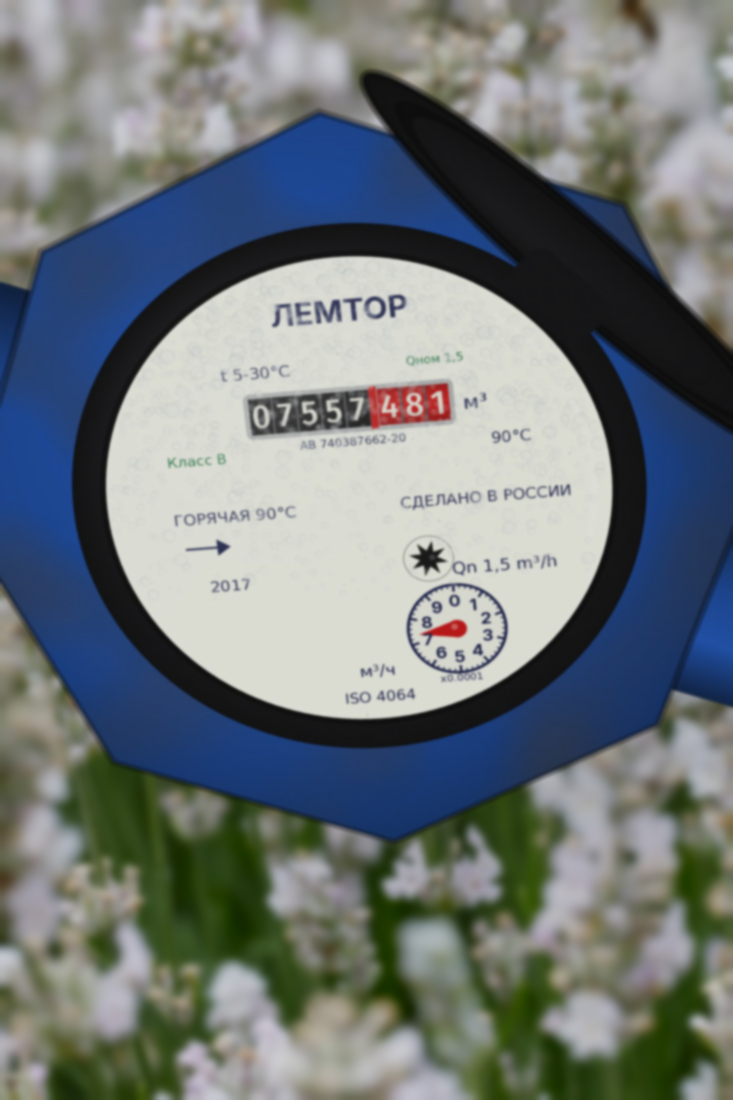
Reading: 7557.4817 (m³)
